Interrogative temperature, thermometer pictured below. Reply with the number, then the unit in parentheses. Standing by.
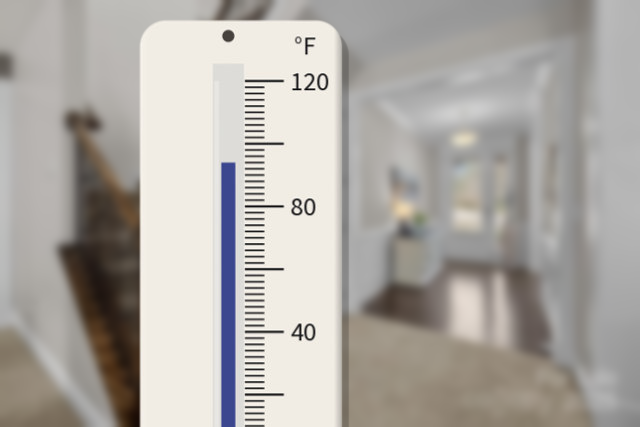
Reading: 94 (°F)
